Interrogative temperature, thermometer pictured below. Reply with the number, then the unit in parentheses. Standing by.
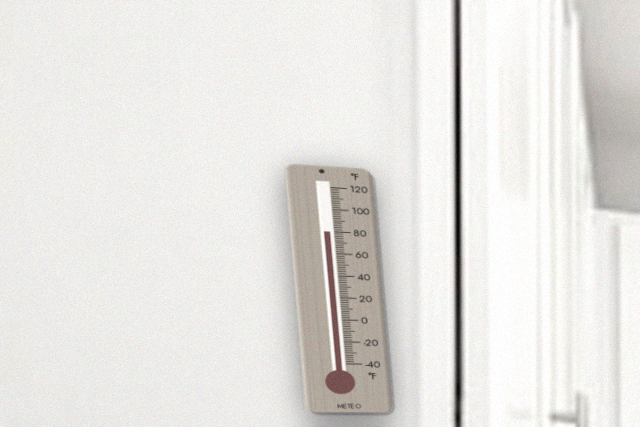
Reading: 80 (°F)
